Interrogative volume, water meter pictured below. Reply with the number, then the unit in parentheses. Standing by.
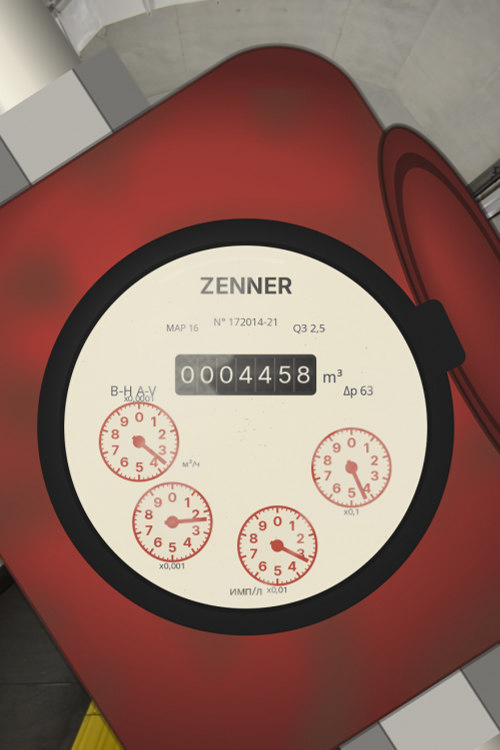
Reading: 4458.4323 (m³)
